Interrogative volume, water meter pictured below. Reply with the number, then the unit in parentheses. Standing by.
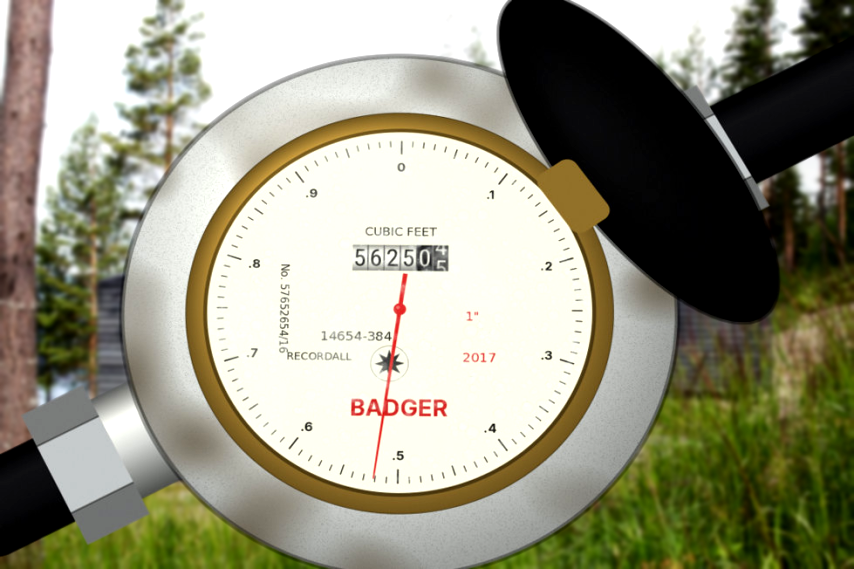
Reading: 562504.52 (ft³)
